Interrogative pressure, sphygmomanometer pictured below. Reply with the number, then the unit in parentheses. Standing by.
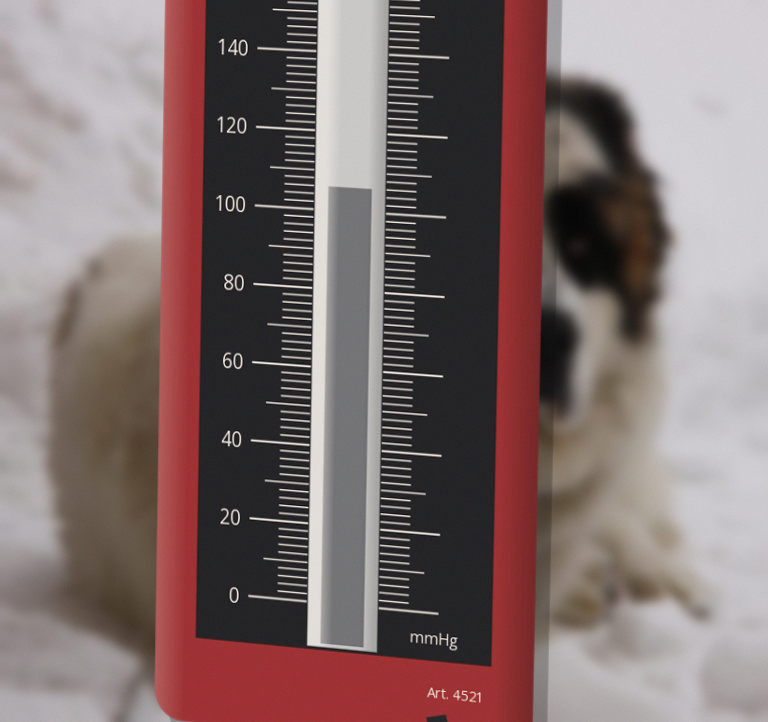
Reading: 106 (mmHg)
